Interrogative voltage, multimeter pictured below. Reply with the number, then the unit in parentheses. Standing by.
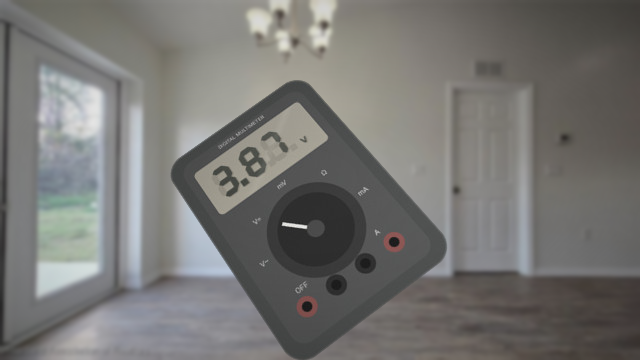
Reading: 3.87 (V)
